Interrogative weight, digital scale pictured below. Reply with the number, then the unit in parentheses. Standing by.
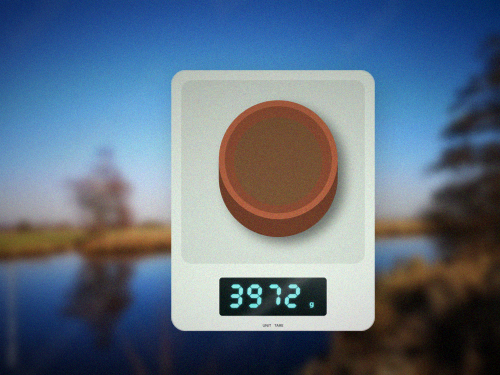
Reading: 3972 (g)
